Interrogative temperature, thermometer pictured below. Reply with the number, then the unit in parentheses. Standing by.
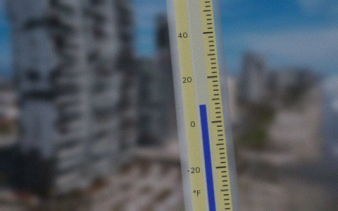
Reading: 8 (°F)
